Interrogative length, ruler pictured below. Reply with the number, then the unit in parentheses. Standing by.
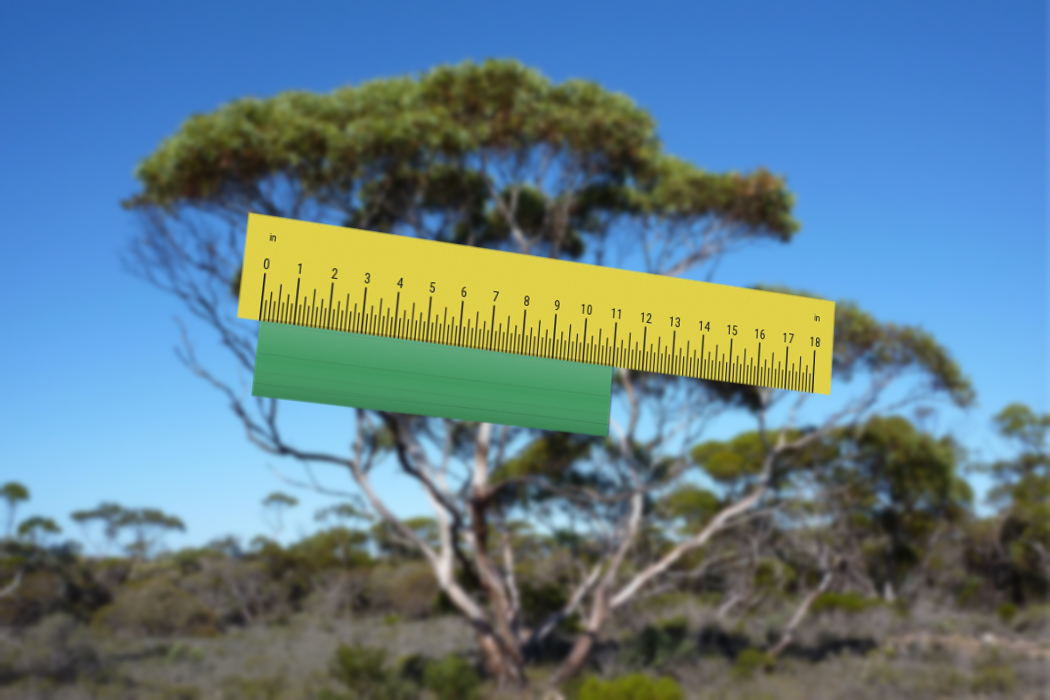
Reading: 11 (in)
